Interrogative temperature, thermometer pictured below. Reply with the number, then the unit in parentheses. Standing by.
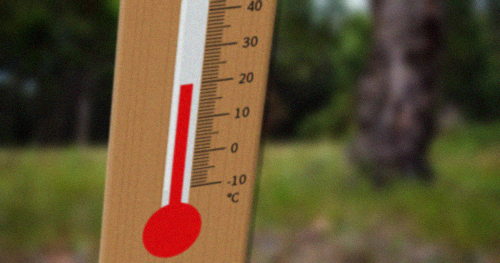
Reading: 20 (°C)
